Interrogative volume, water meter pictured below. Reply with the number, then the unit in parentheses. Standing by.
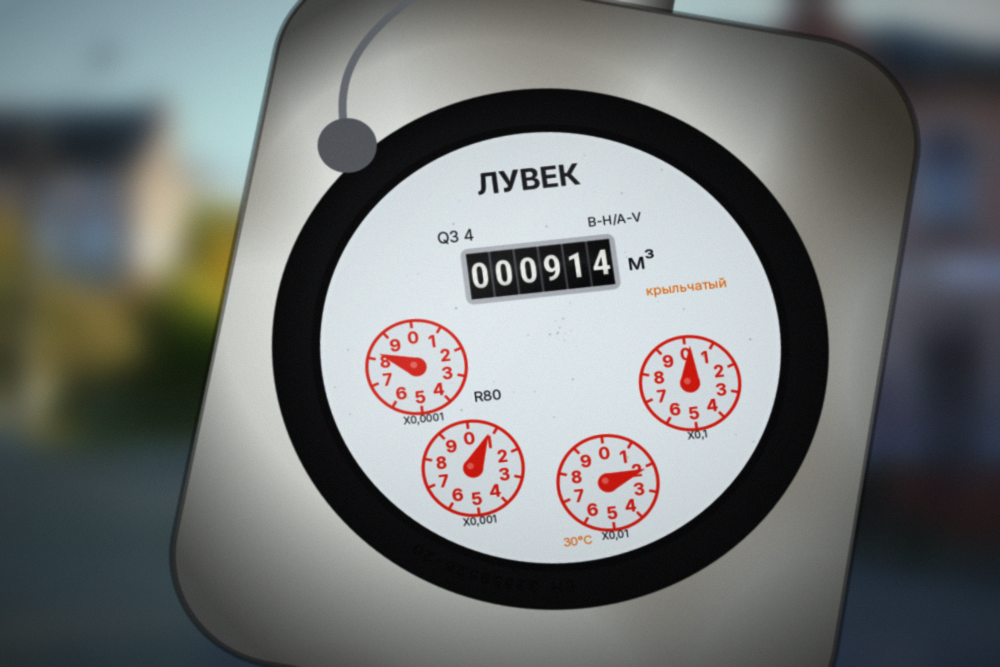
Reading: 914.0208 (m³)
